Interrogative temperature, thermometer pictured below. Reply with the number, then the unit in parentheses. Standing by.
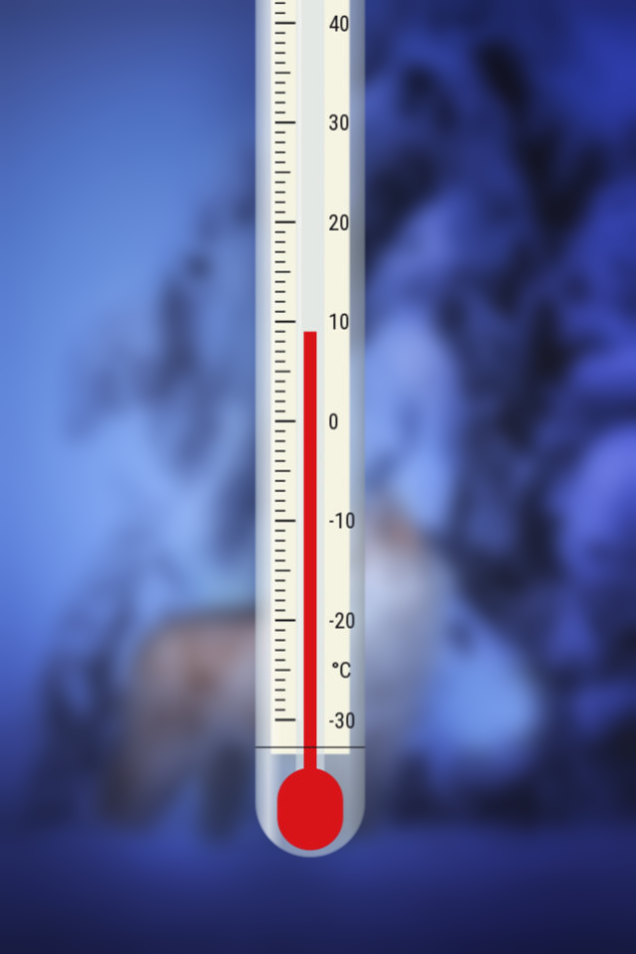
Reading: 9 (°C)
